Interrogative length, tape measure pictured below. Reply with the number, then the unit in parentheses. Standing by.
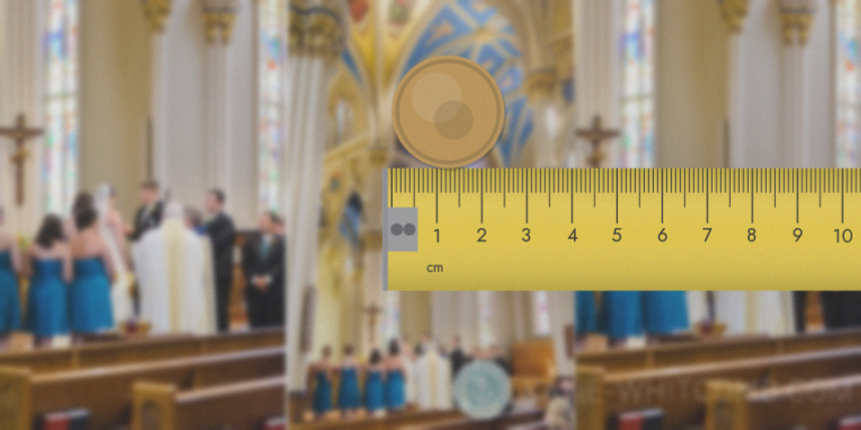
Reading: 2.5 (cm)
